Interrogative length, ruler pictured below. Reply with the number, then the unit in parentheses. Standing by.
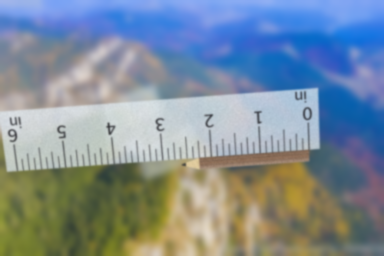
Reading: 2.625 (in)
